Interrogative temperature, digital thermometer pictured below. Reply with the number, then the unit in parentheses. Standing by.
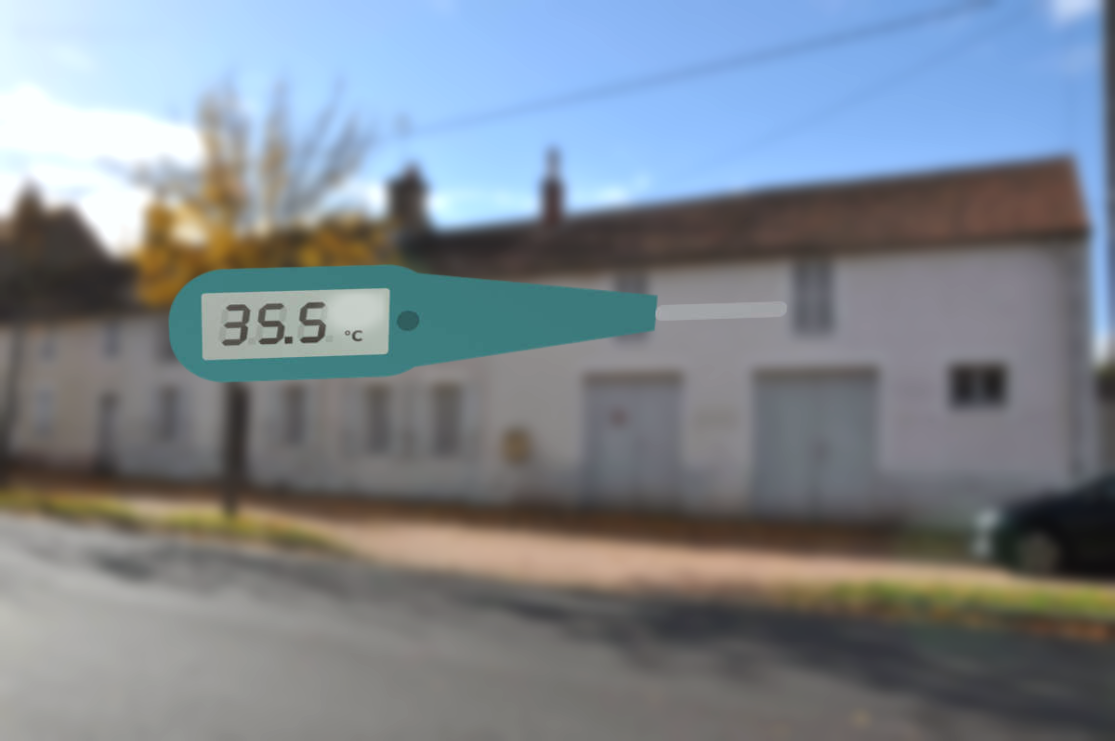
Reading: 35.5 (°C)
